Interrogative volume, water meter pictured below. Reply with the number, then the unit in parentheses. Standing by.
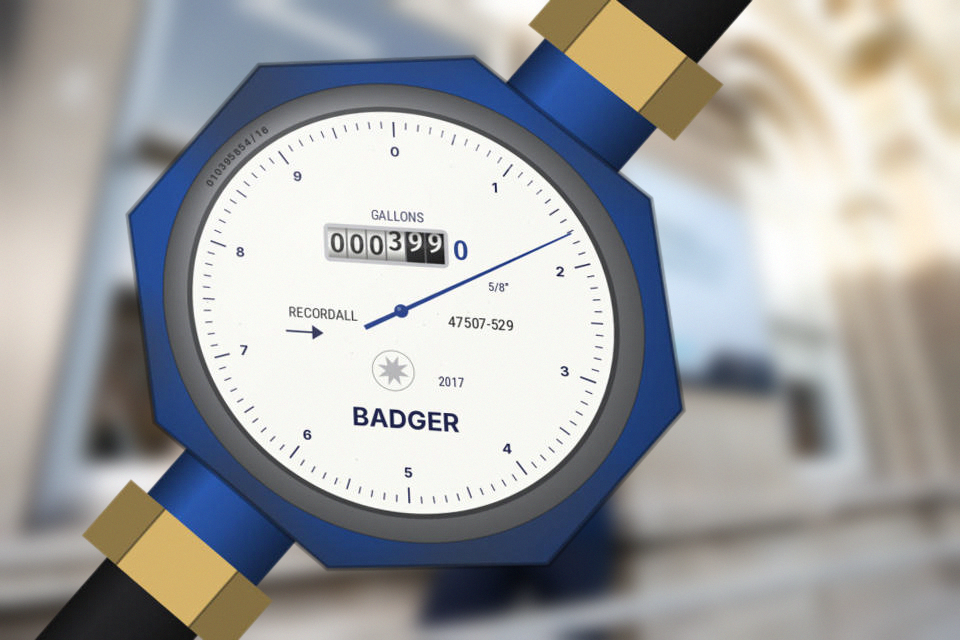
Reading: 3991.7 (gal)
